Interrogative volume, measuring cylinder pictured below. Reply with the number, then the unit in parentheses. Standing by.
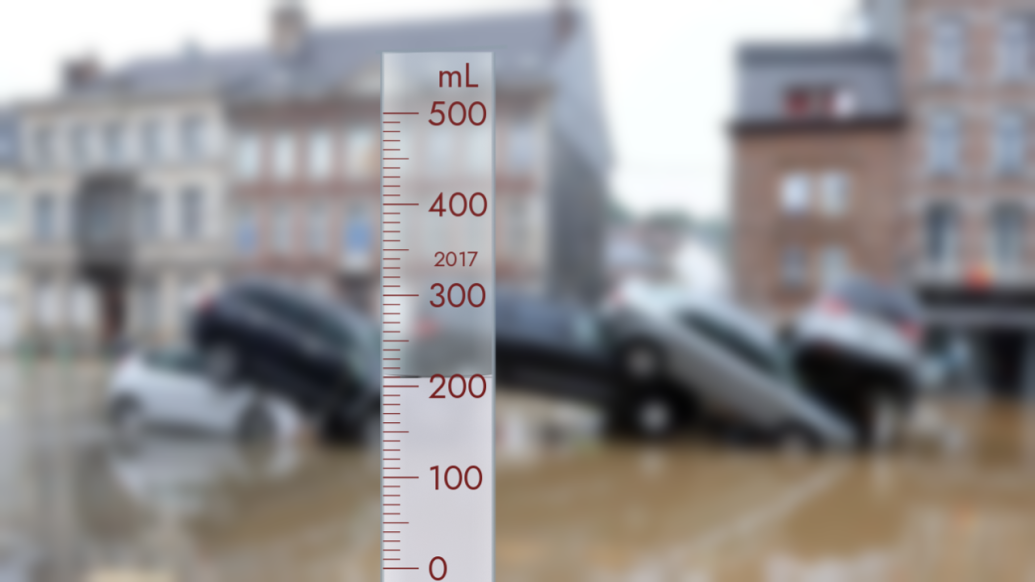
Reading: 210 (mL)
